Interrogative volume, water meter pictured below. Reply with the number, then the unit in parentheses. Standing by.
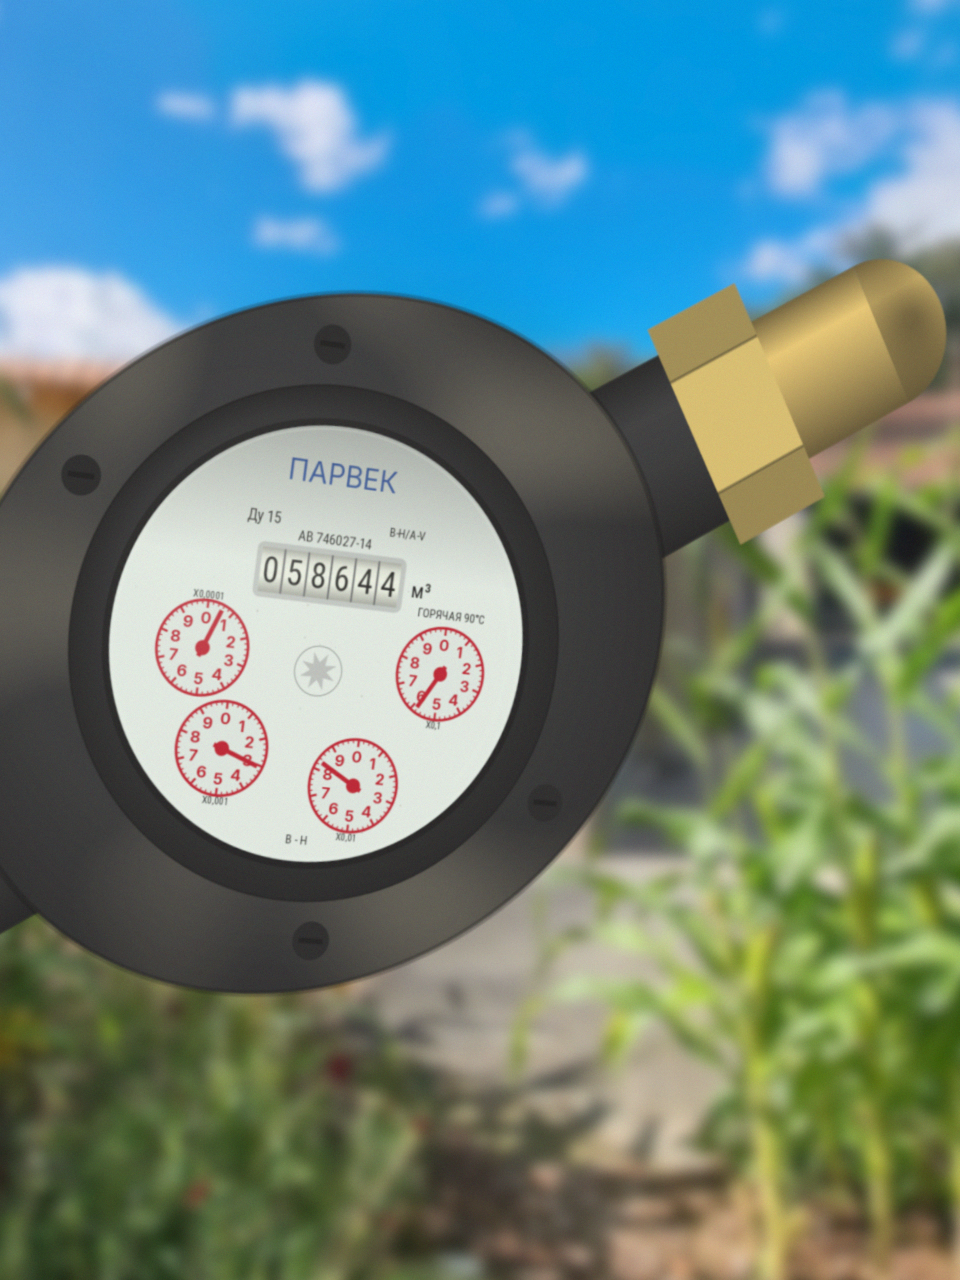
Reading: 58644.5830 (m³)
